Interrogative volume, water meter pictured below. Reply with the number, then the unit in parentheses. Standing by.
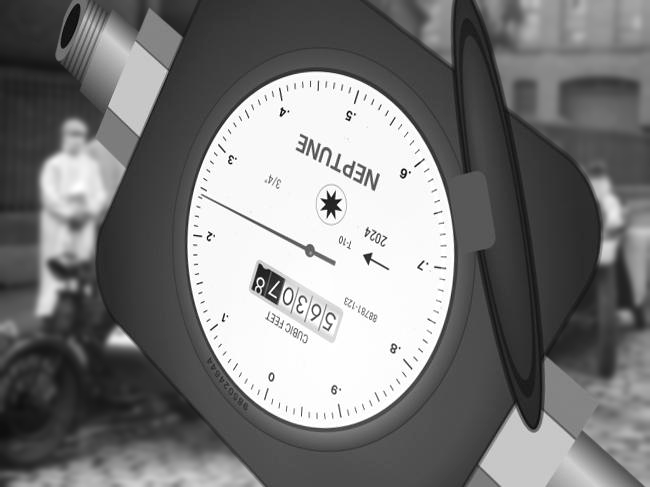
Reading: 563078.24 (ft³)
